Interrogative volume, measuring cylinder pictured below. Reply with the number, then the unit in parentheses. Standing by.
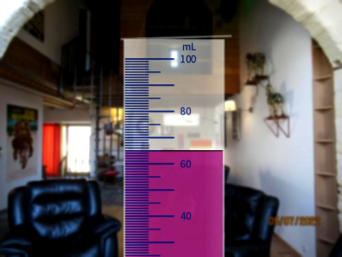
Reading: 65 (mL)
